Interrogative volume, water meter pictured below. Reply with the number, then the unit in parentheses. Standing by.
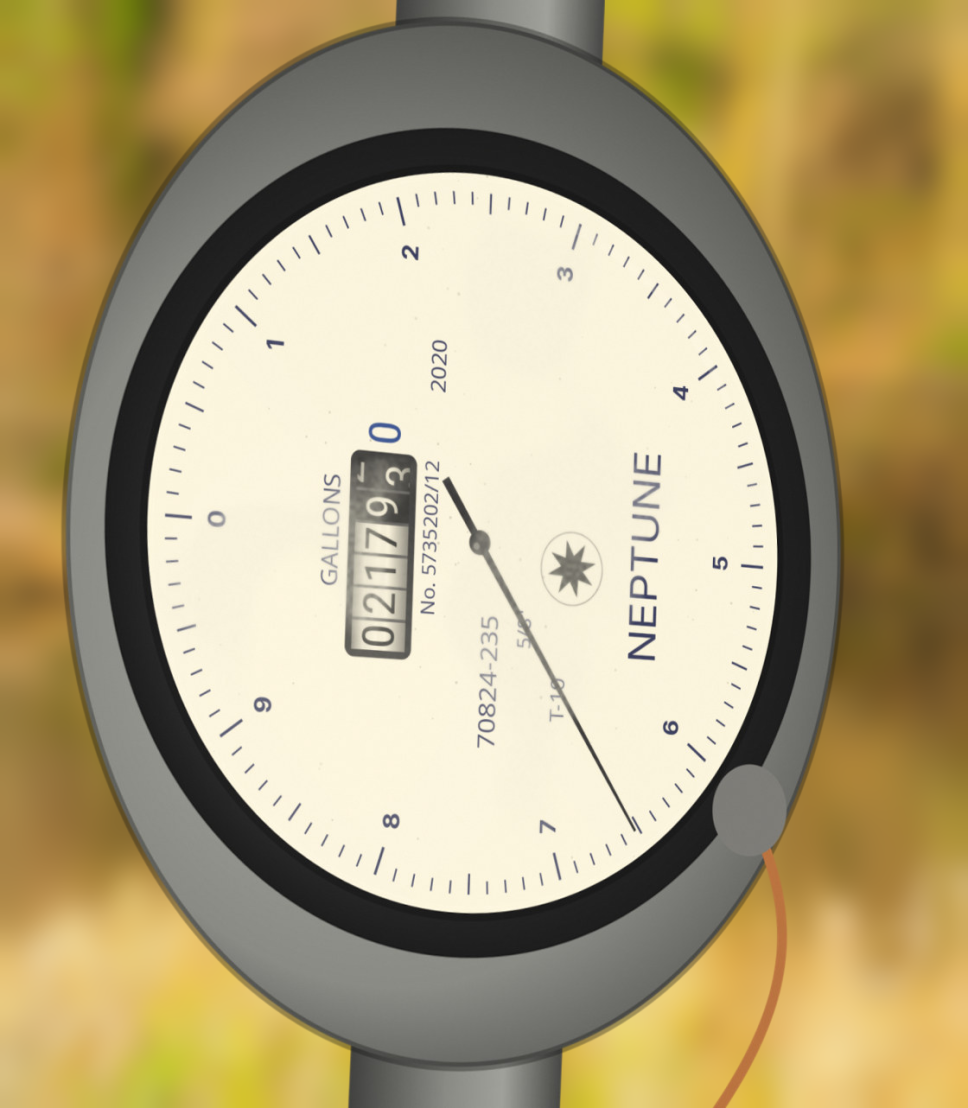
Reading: 217926.5 (gal)
